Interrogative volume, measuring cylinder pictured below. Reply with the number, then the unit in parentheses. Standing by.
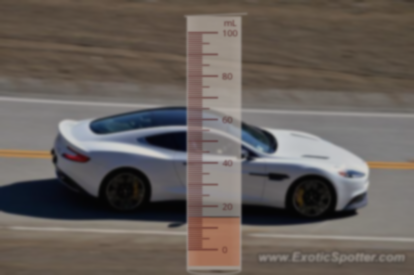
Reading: 15 (mL)
